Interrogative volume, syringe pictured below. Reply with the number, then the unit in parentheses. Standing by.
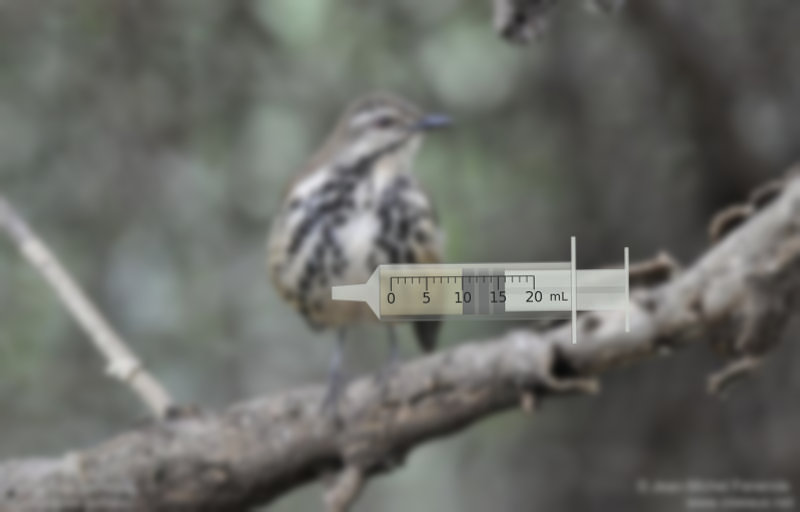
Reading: 10 (mL)
